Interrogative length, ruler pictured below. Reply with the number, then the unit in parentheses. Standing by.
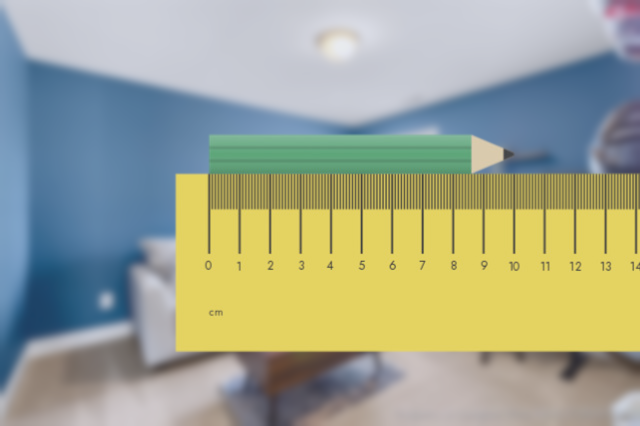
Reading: 10 (cm)
